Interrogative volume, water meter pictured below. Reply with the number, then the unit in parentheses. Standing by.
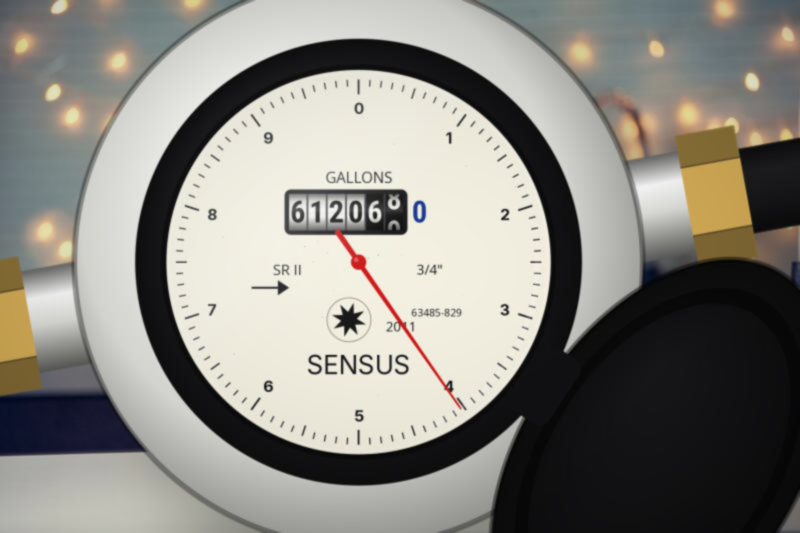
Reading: 6120684.0 (gal)
